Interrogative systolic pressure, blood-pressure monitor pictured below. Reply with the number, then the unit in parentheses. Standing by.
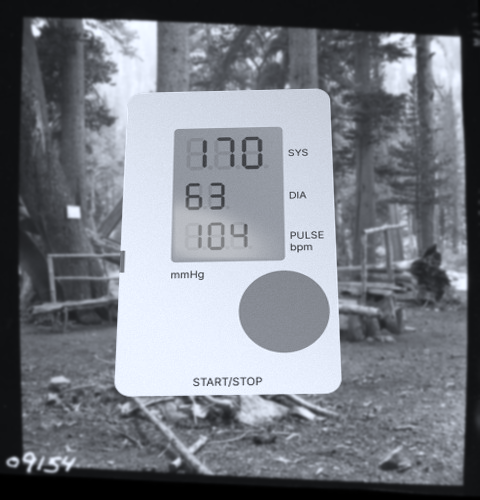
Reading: 170 (mmHg)
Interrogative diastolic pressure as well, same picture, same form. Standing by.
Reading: 63 (mmHg)
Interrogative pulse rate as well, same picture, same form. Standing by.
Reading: 104 (bpm)
